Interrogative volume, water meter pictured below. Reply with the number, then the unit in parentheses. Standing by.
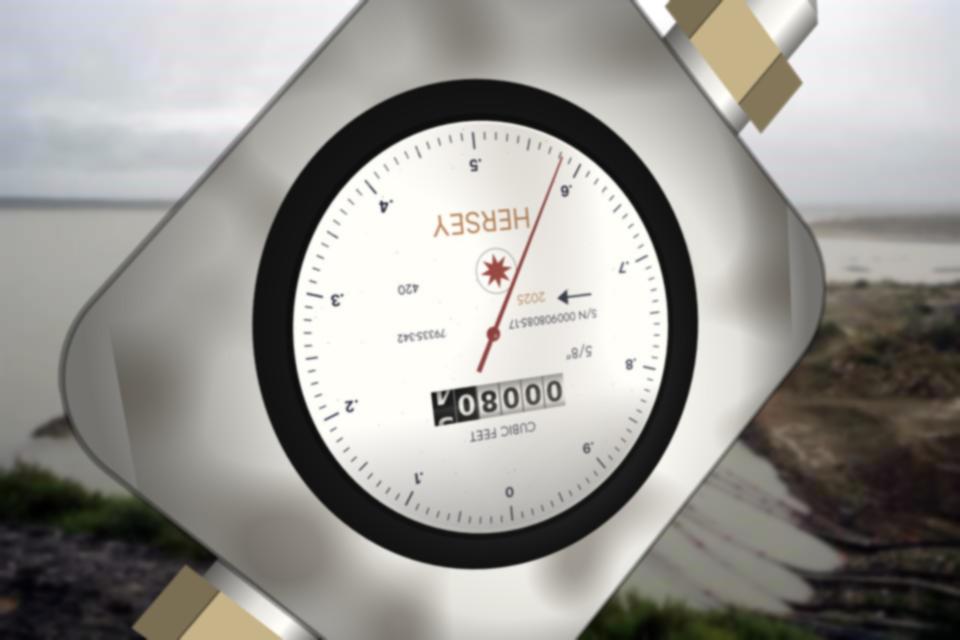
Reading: 803.58 (ft³)
